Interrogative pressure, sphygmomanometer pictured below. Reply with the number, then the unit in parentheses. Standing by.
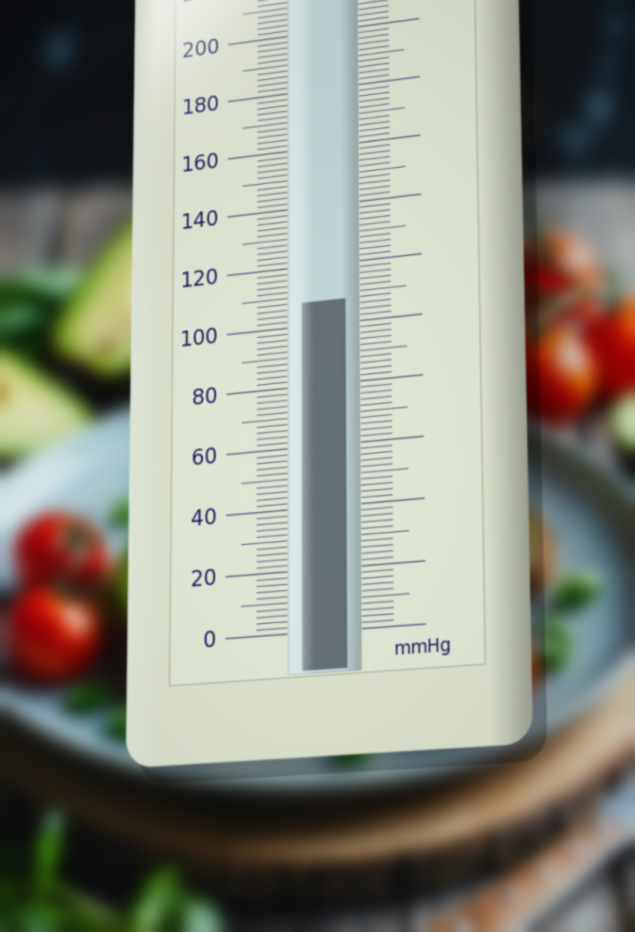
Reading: 108 (mmHg)
